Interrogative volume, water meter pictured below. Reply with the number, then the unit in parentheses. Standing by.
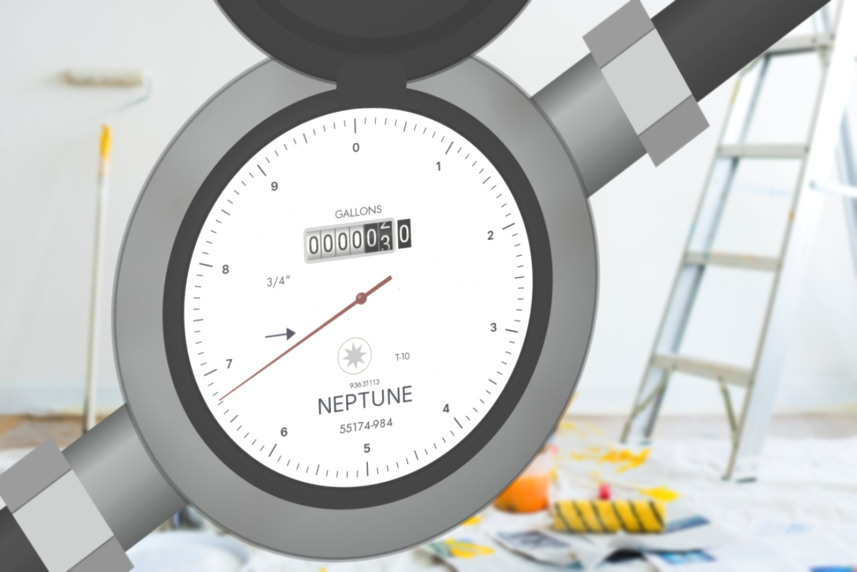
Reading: 26.7 (gal)
